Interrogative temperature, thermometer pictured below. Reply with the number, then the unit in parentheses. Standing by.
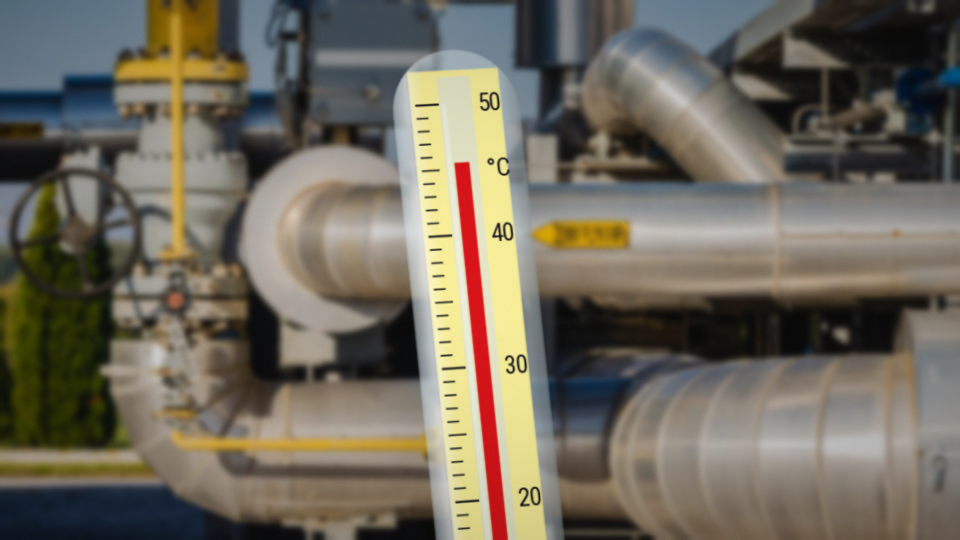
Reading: 45.5 (°C)
